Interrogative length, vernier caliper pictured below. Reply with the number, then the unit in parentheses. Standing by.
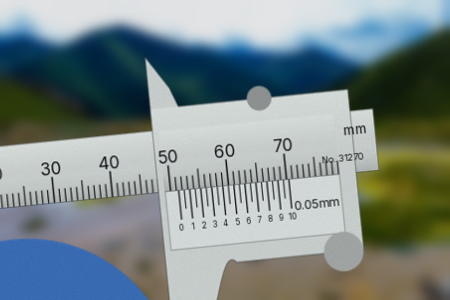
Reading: 51.4 (mm)
